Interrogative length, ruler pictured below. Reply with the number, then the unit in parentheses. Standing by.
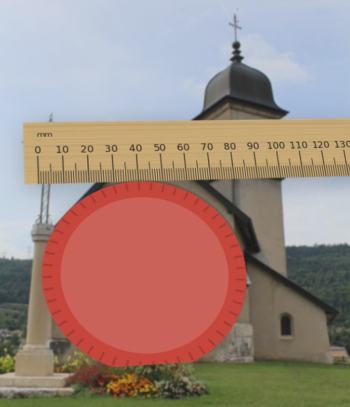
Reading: 80 (mm)
